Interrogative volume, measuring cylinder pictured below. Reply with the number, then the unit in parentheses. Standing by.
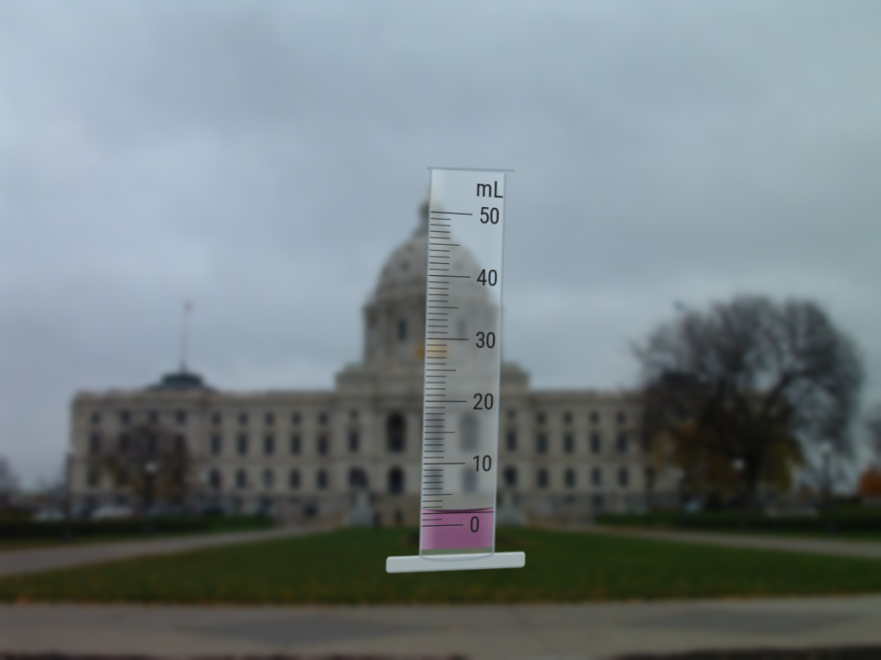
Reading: 2 (mL)
